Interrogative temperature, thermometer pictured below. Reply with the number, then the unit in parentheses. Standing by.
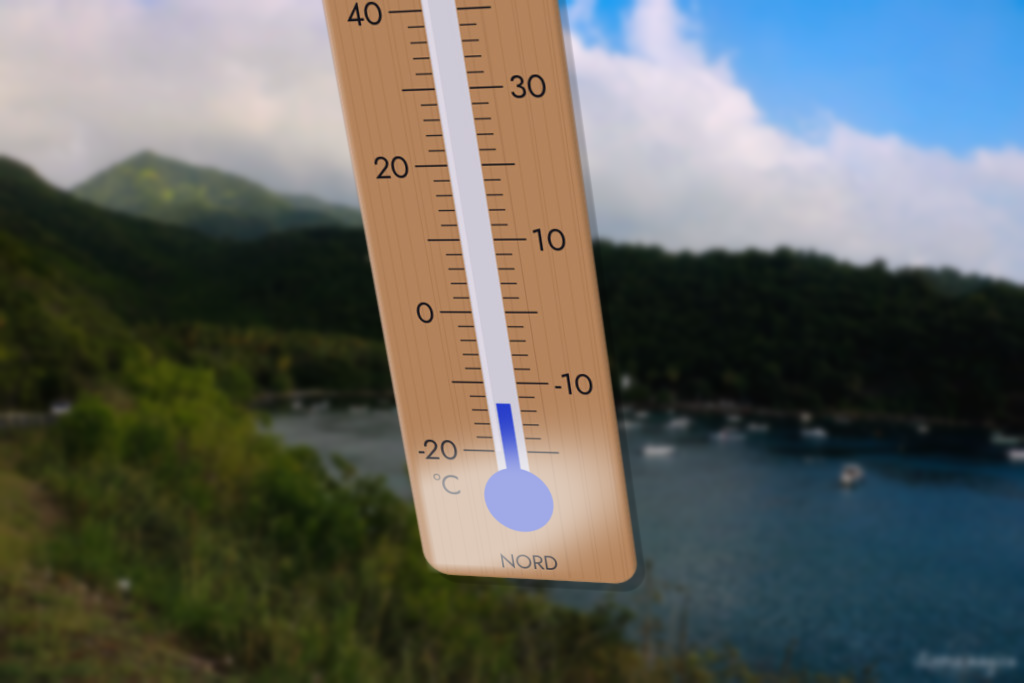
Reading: -13 (°C)
